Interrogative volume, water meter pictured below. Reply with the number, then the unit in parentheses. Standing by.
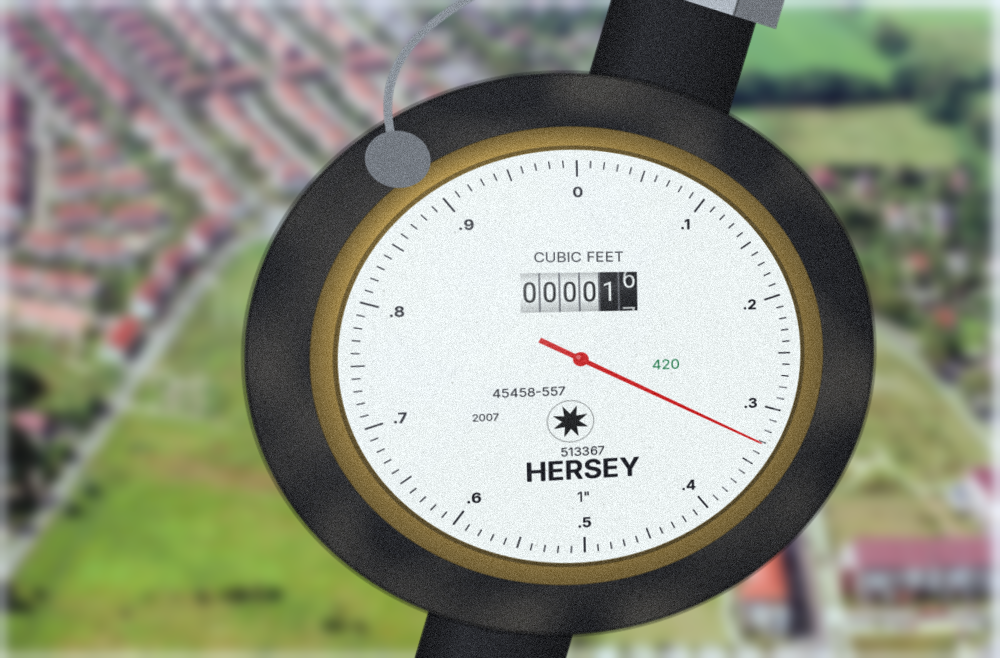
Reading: 16.33 (ft³)
